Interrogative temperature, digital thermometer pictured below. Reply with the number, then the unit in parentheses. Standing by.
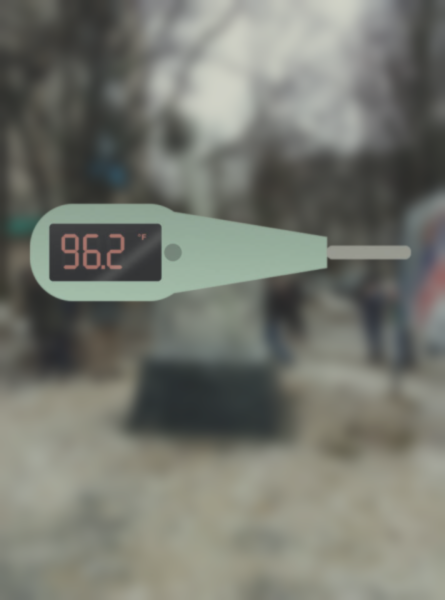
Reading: 96.2 (°F)
